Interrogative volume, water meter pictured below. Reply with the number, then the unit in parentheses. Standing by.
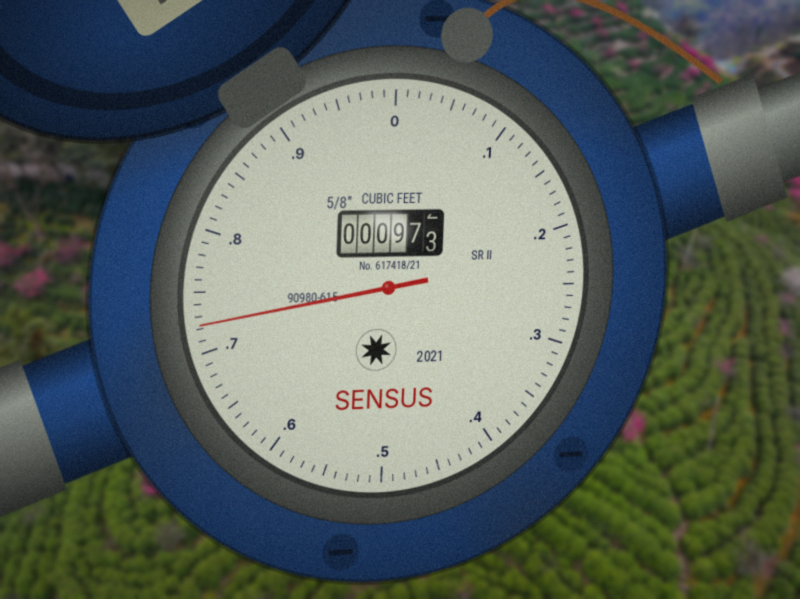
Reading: 972.72 (ft³)
